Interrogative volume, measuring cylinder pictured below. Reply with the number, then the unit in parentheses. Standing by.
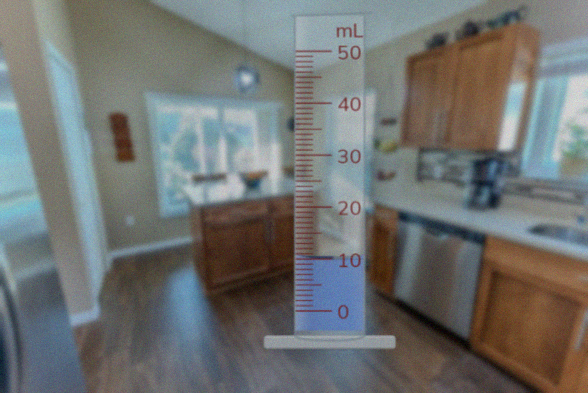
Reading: 10 (mL)
